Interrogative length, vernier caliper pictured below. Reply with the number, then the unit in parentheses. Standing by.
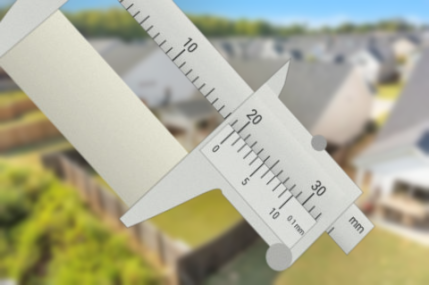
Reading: 19.6 (mm)
